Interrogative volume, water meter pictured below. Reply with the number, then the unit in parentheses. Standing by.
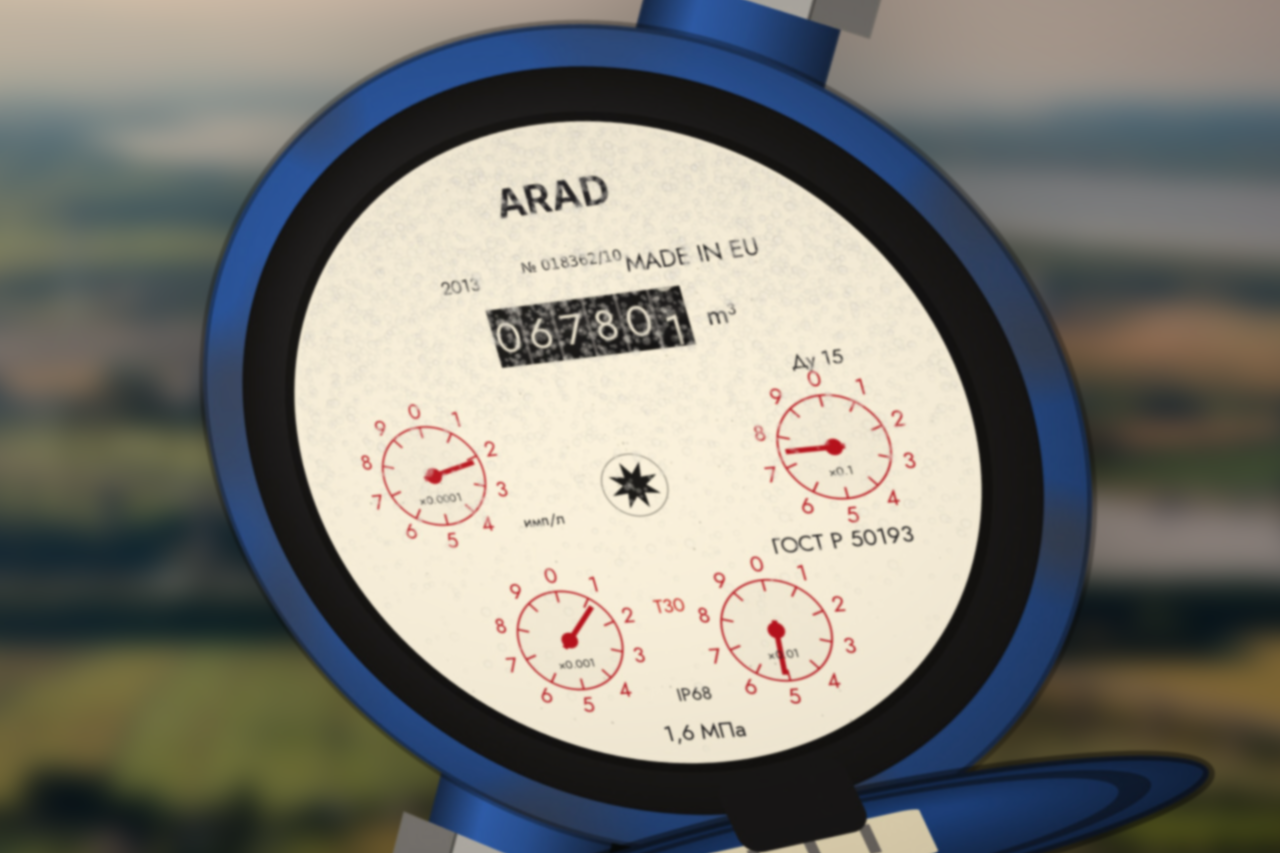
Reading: 67800.7512 (m³)
